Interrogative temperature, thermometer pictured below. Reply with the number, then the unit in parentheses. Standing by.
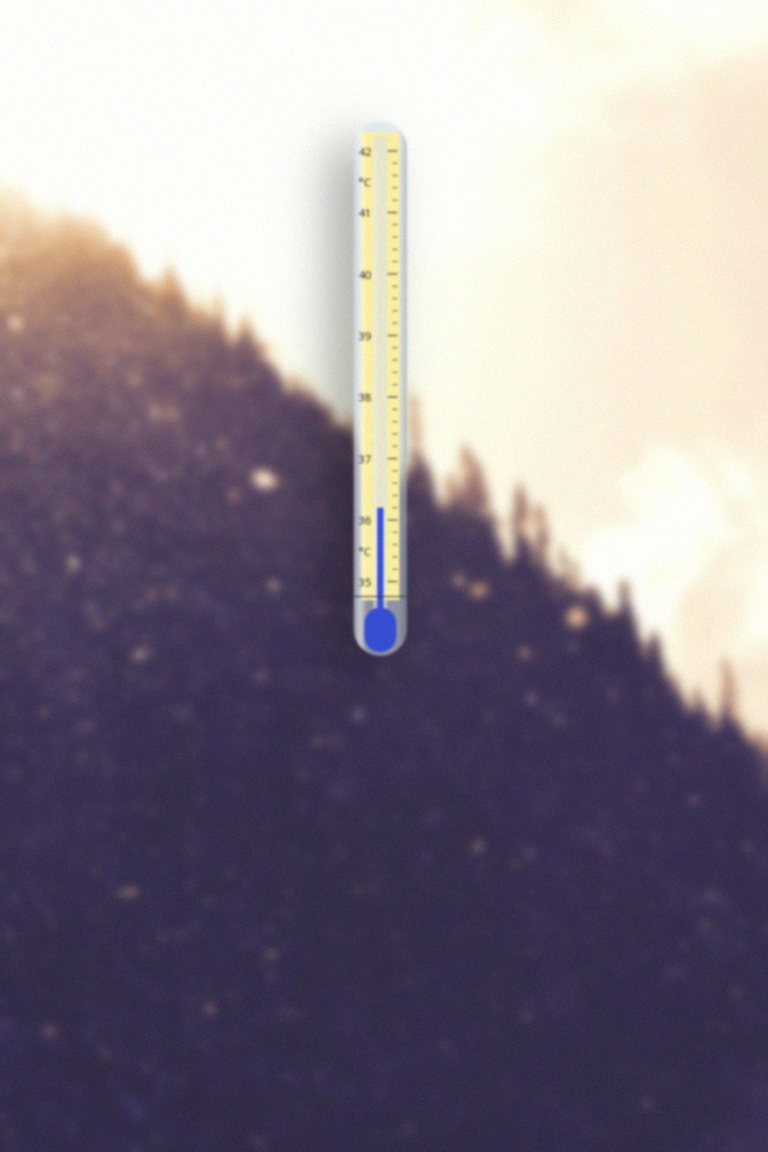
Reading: 36.2 (°C)
